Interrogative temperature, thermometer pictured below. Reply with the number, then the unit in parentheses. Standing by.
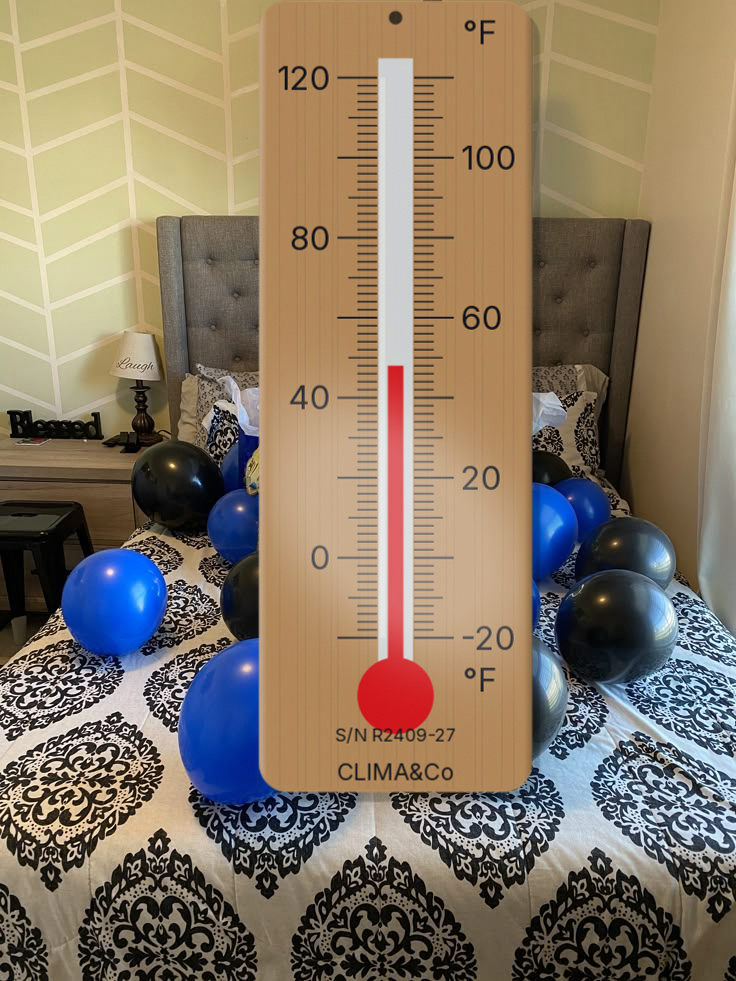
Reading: 48 (°F)
